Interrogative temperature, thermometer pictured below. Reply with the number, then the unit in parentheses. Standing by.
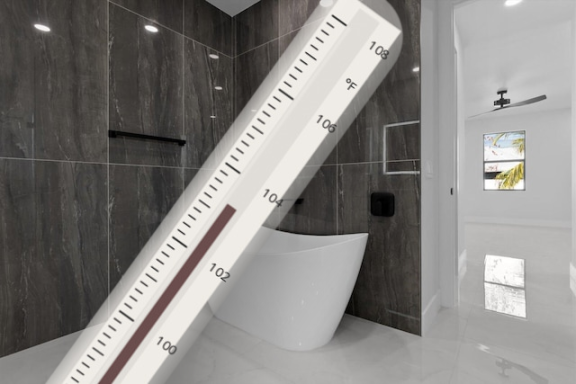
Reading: 103.3 (°F)
